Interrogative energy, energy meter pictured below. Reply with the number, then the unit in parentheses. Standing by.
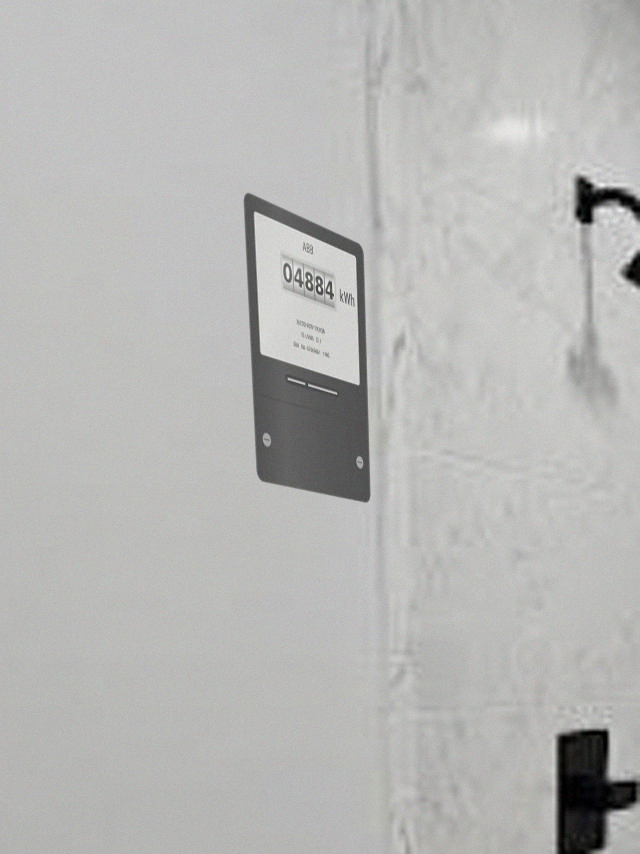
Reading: 4884 (kWh)
